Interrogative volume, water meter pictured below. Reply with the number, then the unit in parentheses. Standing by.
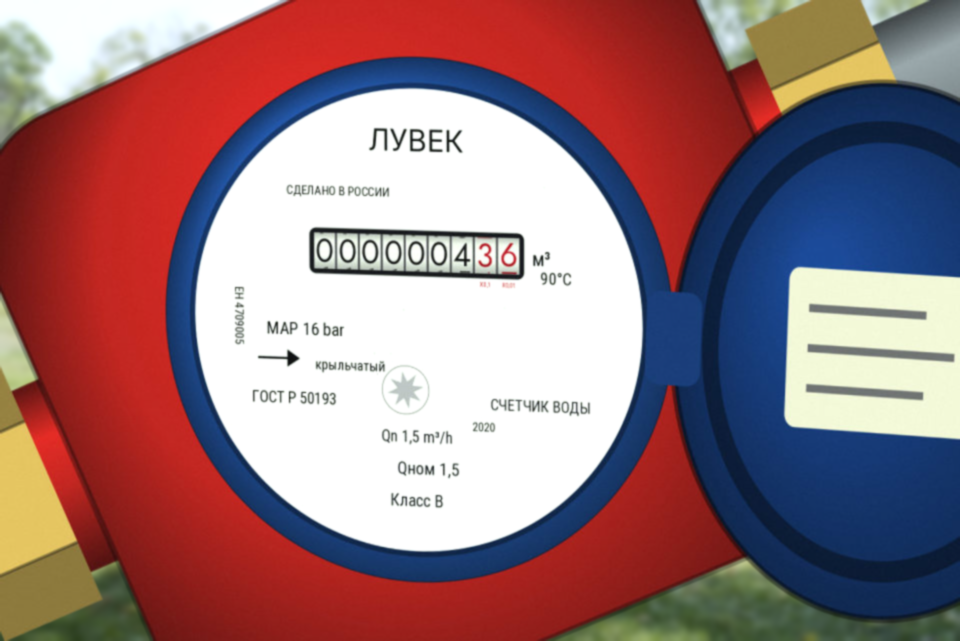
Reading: 4.36 (m³)
